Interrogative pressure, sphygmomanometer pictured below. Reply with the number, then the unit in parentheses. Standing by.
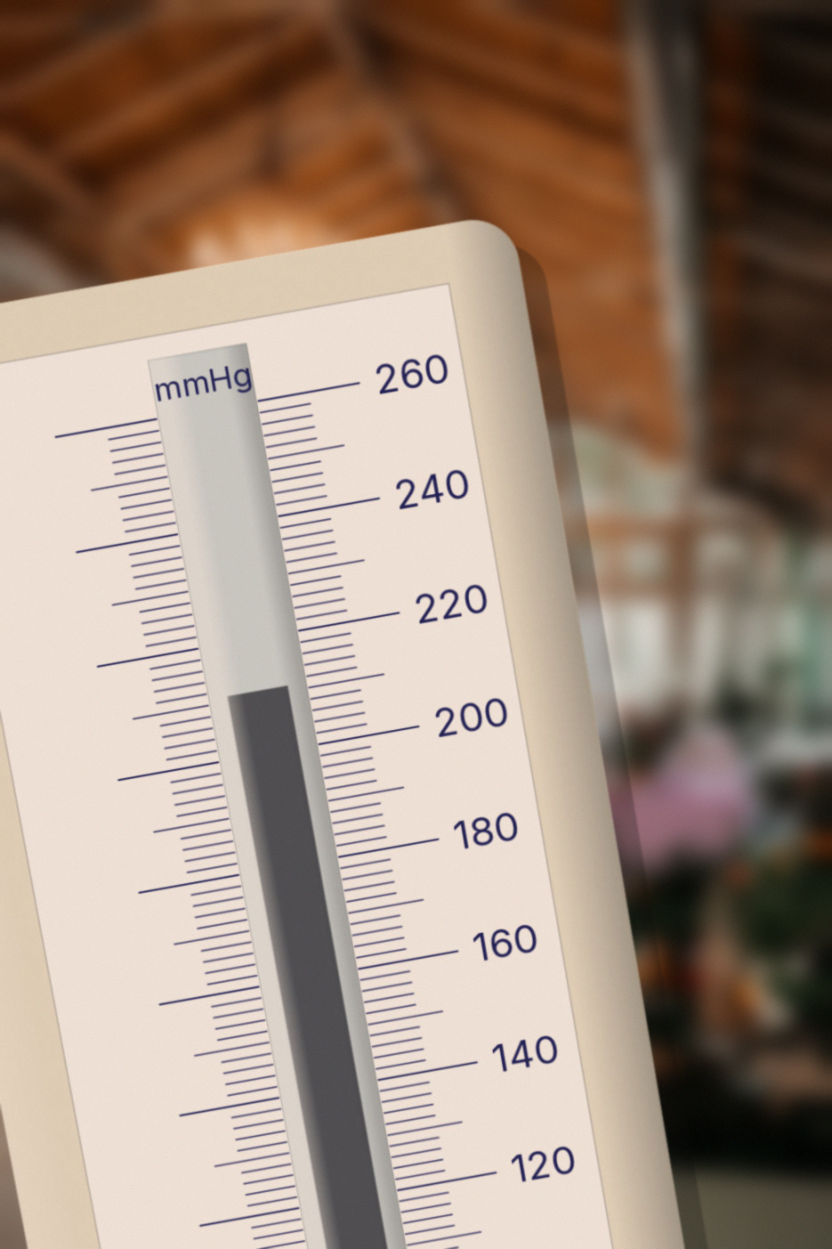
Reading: 211 (mmHg)
